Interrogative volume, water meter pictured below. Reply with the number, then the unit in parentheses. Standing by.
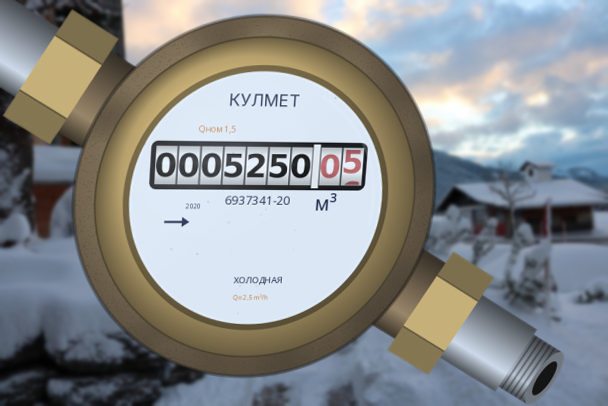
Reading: 5250.05 (m³)
